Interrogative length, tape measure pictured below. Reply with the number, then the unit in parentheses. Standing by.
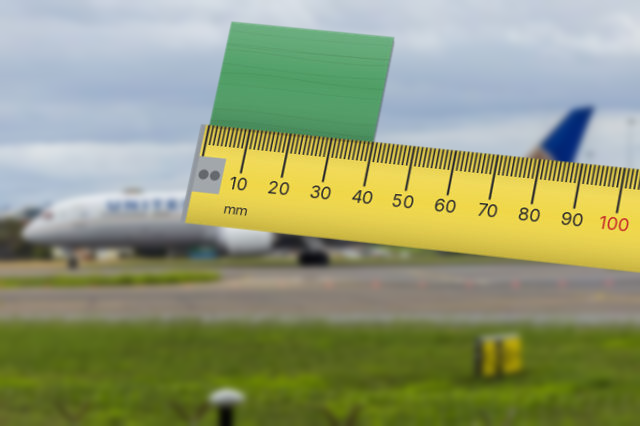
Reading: 40 (mm)
